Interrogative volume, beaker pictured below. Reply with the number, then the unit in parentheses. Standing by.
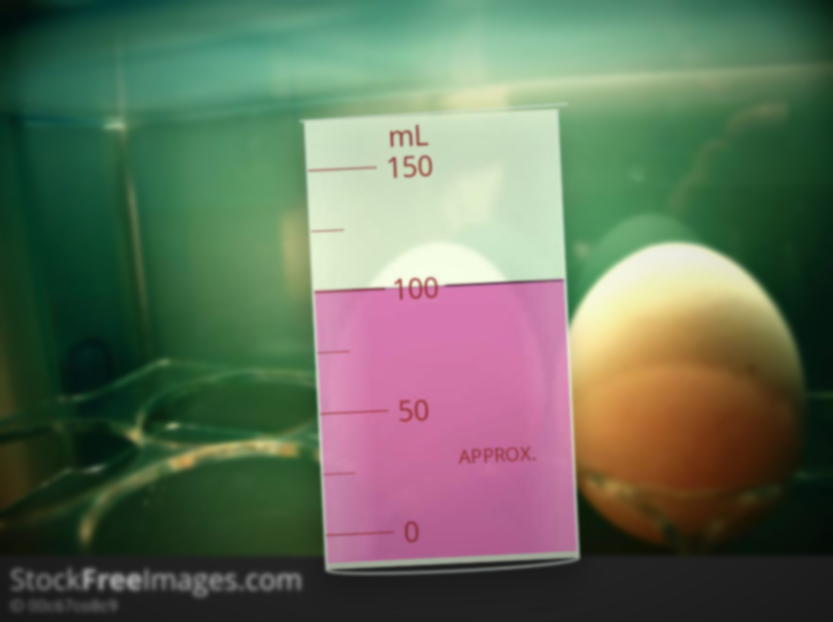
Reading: 100 (mL)
